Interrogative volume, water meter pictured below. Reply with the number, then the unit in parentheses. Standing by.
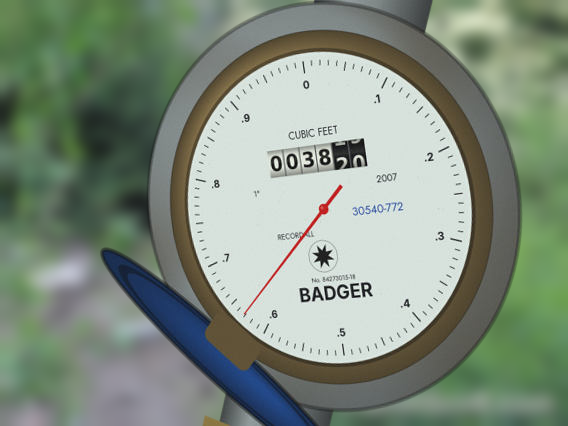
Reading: 3819.63 (ft³)
